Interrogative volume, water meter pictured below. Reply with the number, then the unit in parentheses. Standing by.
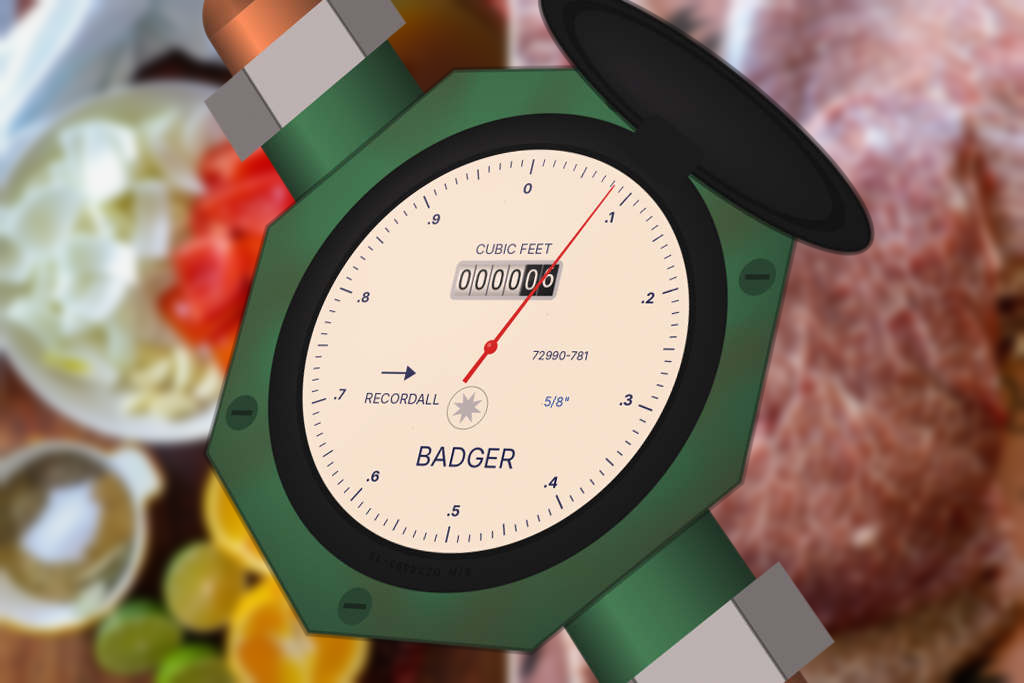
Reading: 6.08 (ft³)
